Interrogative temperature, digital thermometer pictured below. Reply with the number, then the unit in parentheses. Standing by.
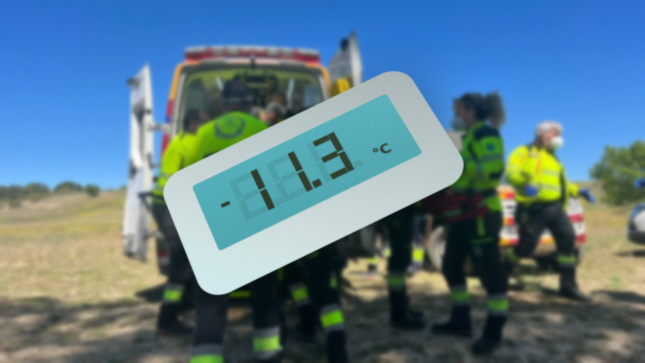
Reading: -11.3 (°C)
